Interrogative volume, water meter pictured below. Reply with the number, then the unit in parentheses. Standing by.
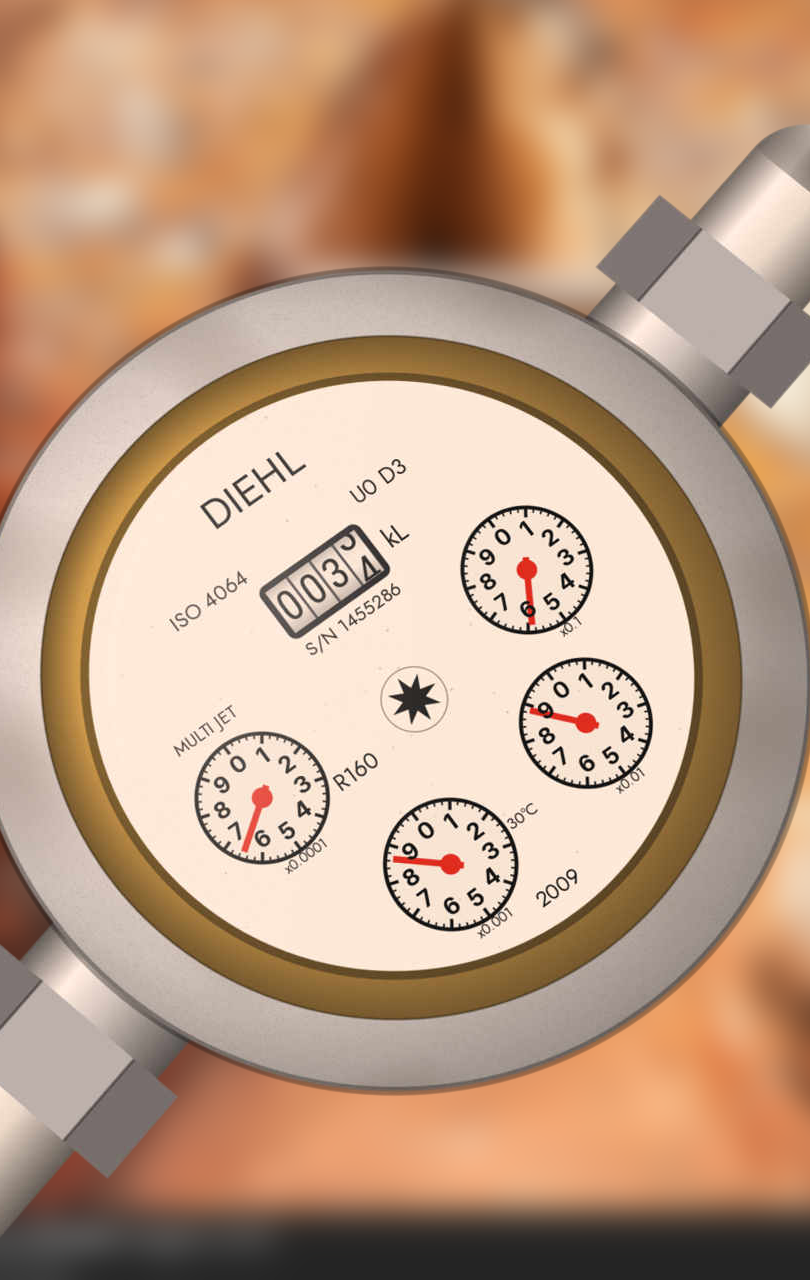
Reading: 33.5886 (kL)
